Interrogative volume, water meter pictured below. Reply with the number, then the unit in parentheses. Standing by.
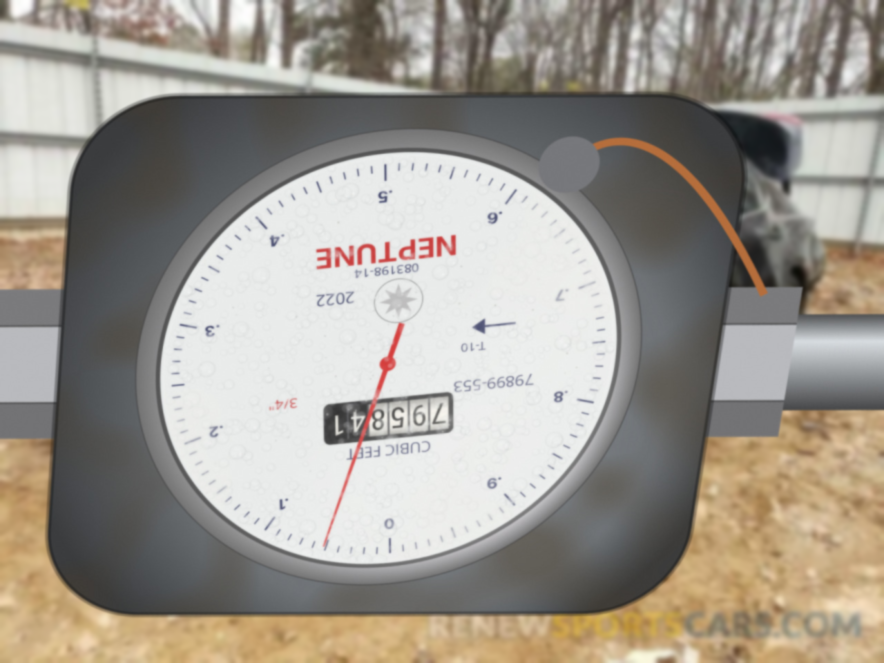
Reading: 795841.05 (ft³)
